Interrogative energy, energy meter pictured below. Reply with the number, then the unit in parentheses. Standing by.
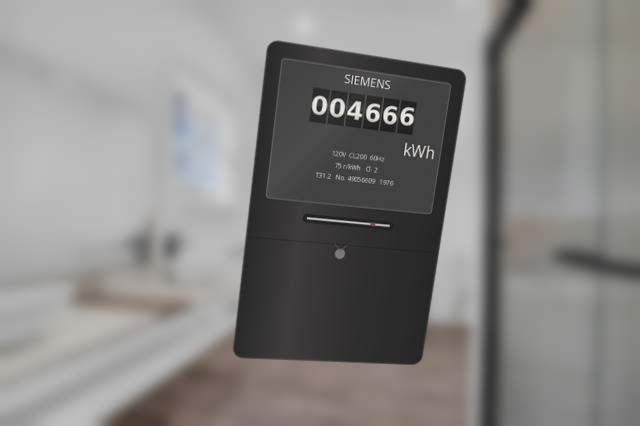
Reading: 4666 (kWh)
